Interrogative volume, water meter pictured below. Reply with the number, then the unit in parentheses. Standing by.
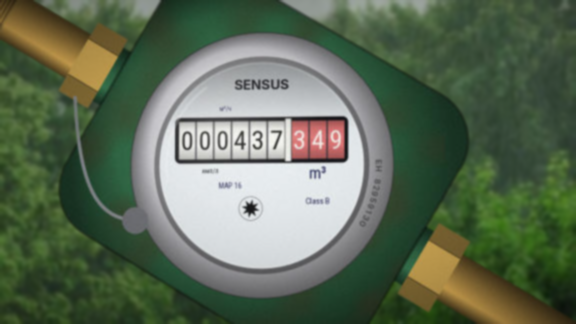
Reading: 437.349 (m³)
